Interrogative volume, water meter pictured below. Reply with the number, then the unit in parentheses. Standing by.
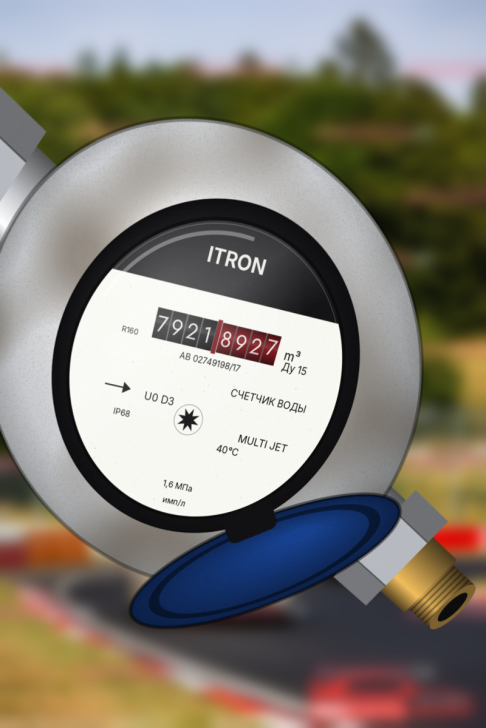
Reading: 7921.8927 (m³)
